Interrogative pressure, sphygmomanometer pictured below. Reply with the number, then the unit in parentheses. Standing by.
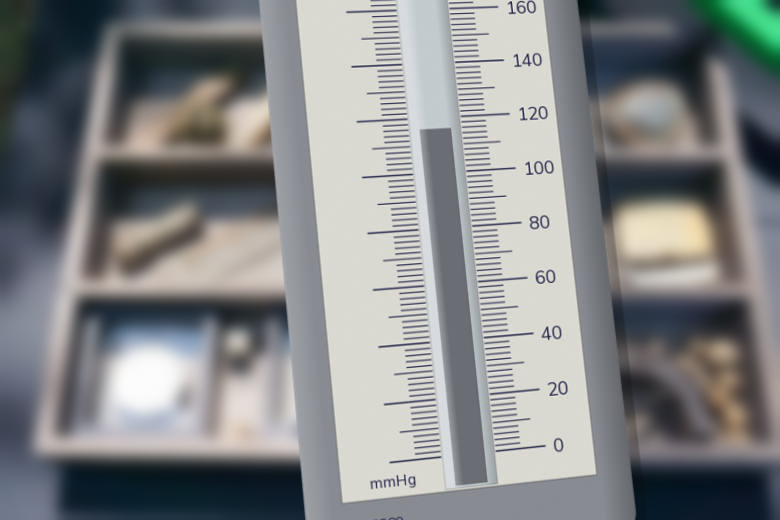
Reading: 116 (mmHg)
